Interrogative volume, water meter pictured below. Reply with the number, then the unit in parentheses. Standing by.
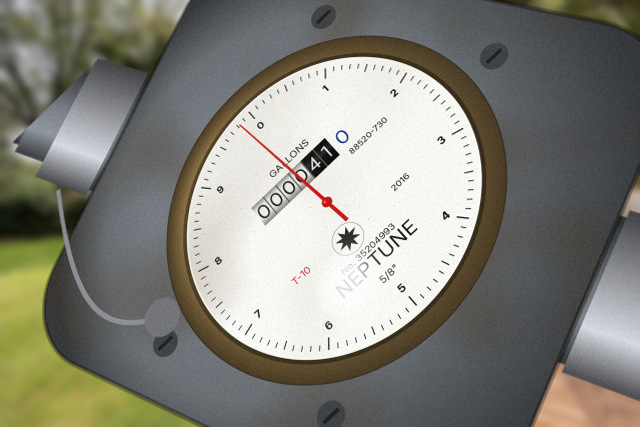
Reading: 409.8 (gal)
